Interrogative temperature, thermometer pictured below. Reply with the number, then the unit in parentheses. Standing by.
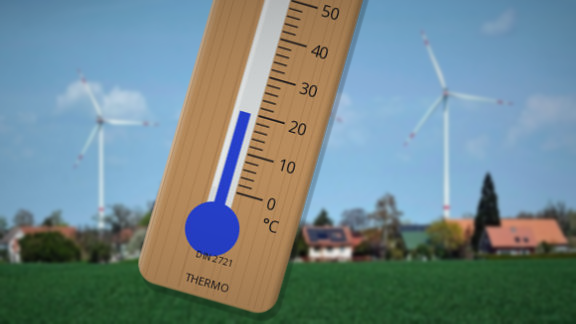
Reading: 20 (°C)
